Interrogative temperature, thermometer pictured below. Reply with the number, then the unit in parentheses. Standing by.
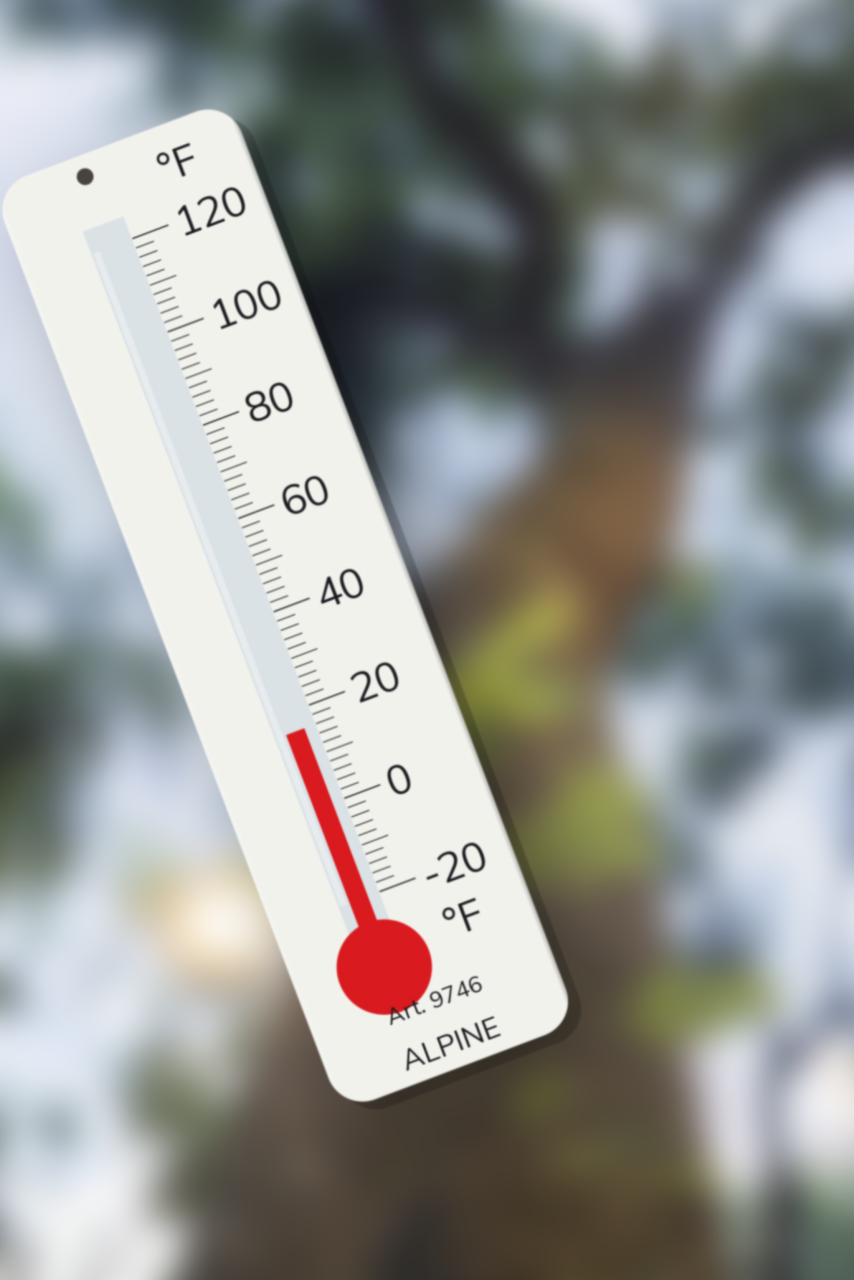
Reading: 16 (°F)
